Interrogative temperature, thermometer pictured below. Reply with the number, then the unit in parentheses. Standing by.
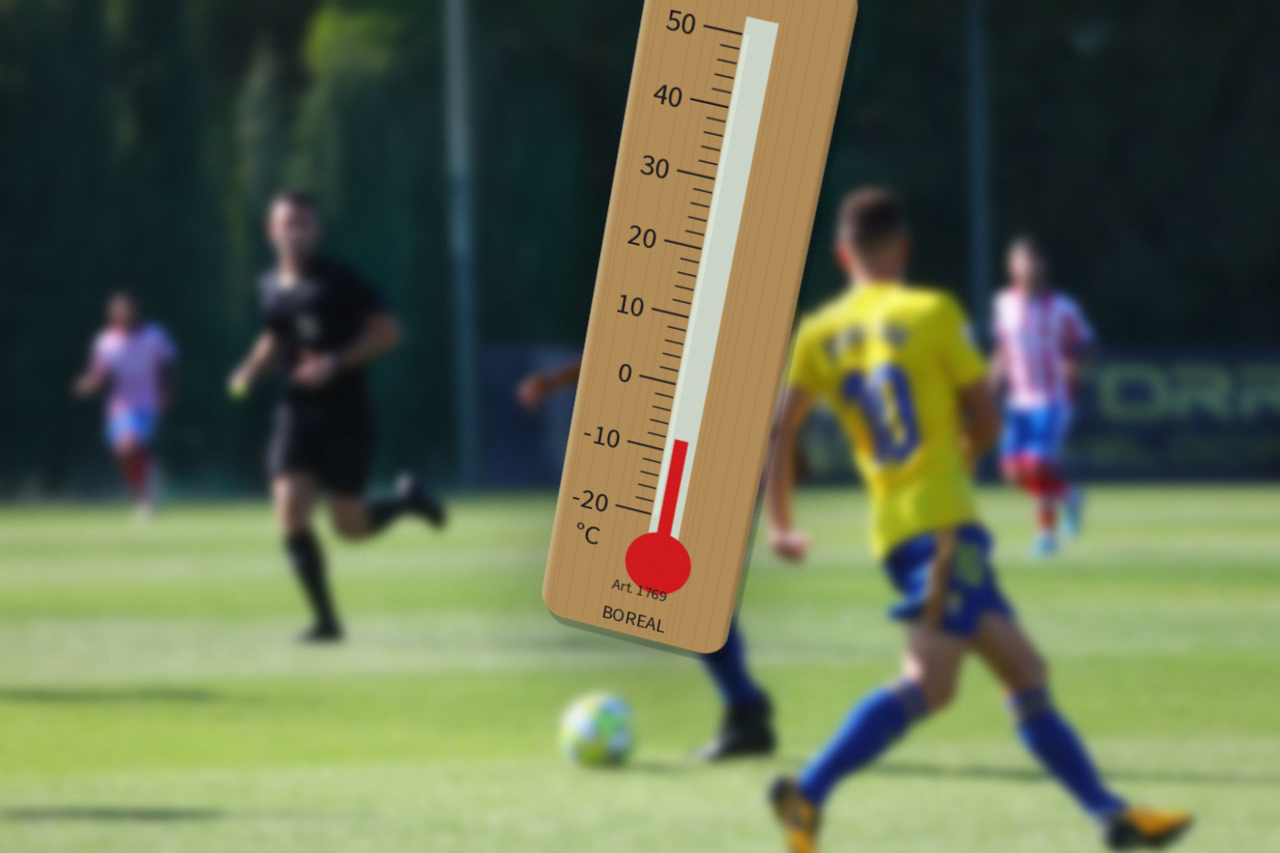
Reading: -8 (°C)
